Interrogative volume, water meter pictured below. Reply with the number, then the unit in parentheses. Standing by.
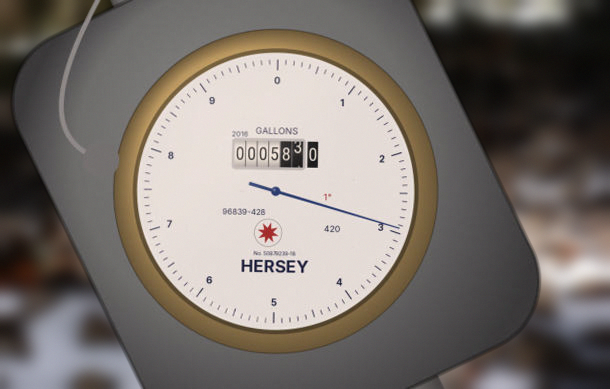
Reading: 5832.9 (gal)
